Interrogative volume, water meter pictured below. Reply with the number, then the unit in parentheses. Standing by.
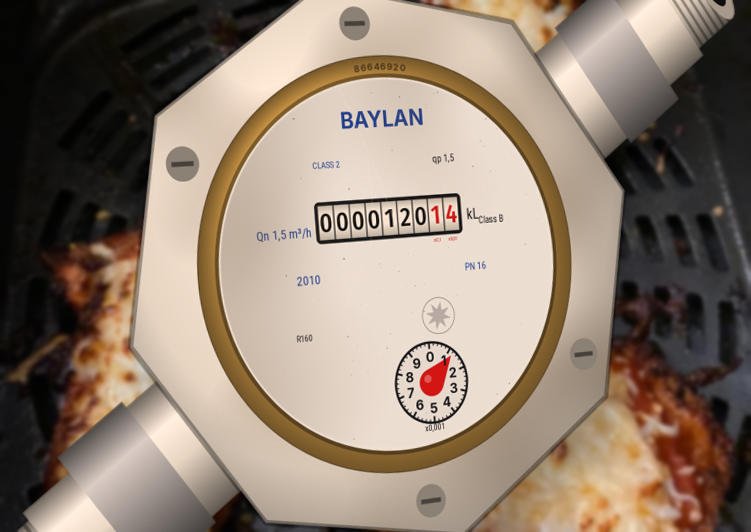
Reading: 120.141 (kL)
